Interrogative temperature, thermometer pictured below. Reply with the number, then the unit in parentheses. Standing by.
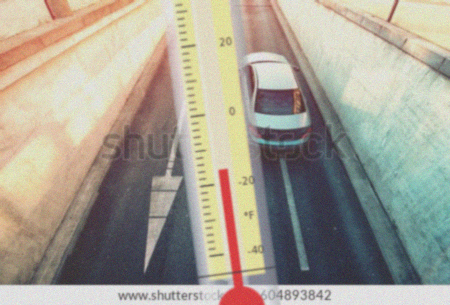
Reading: -16 (°F)
